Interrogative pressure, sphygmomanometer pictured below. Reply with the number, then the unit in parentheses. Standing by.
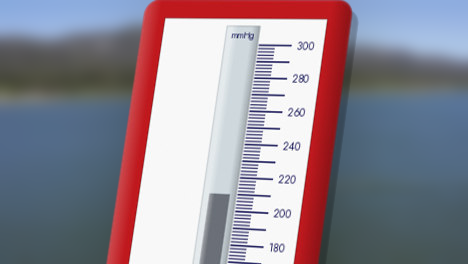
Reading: 210 (mmHg)
